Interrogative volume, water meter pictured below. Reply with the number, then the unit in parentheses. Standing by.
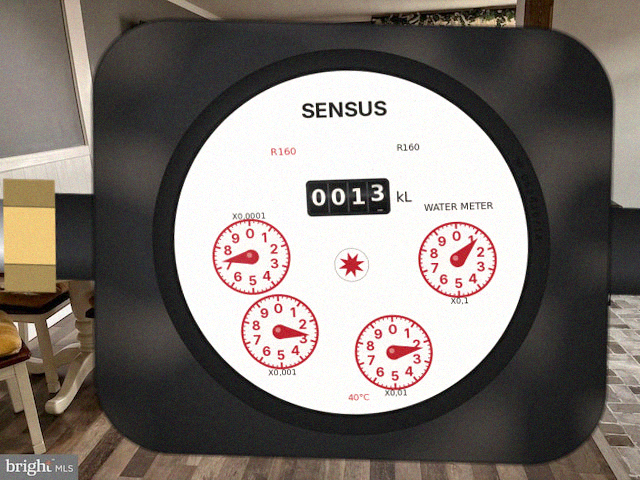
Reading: 13.1227 (kL)
